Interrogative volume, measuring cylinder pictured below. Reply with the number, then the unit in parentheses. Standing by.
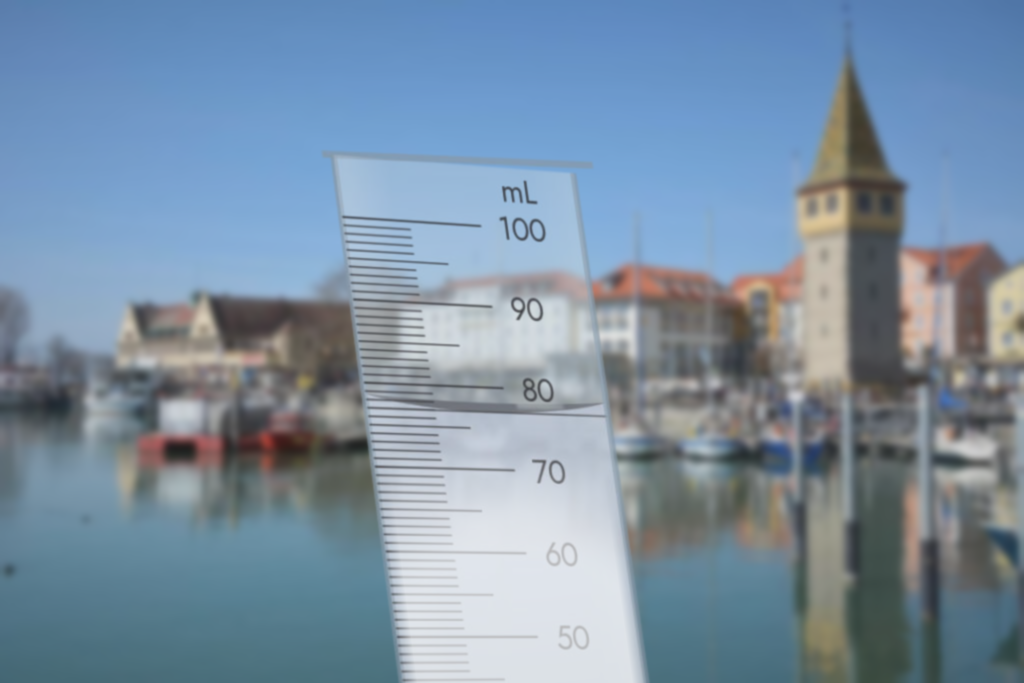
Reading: 77 (mL)
